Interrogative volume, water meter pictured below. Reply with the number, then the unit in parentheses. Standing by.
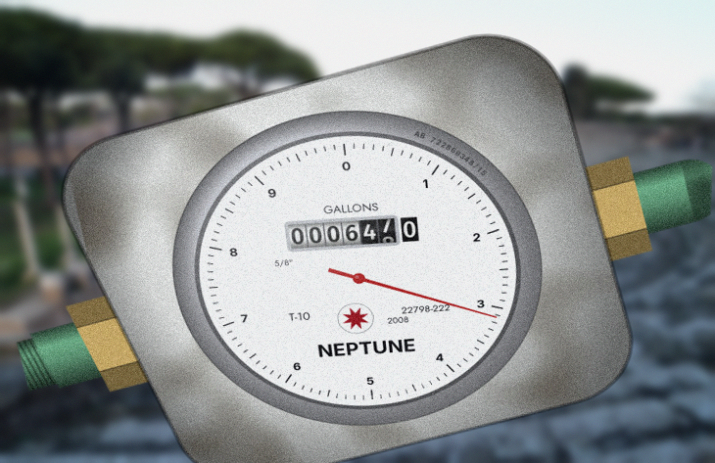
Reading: 6473.1 (gal)
